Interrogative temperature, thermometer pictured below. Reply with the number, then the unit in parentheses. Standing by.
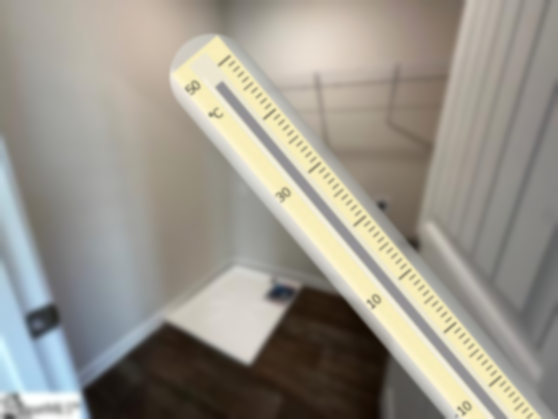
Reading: 48 (°C)
